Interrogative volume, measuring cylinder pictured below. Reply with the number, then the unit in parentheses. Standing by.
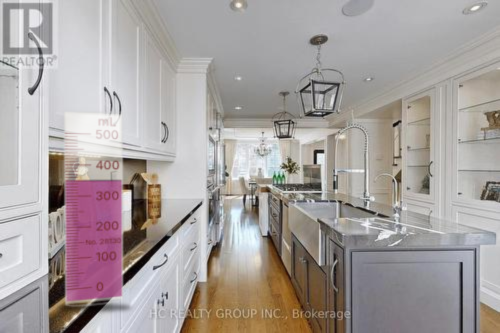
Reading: 350 (mL)
